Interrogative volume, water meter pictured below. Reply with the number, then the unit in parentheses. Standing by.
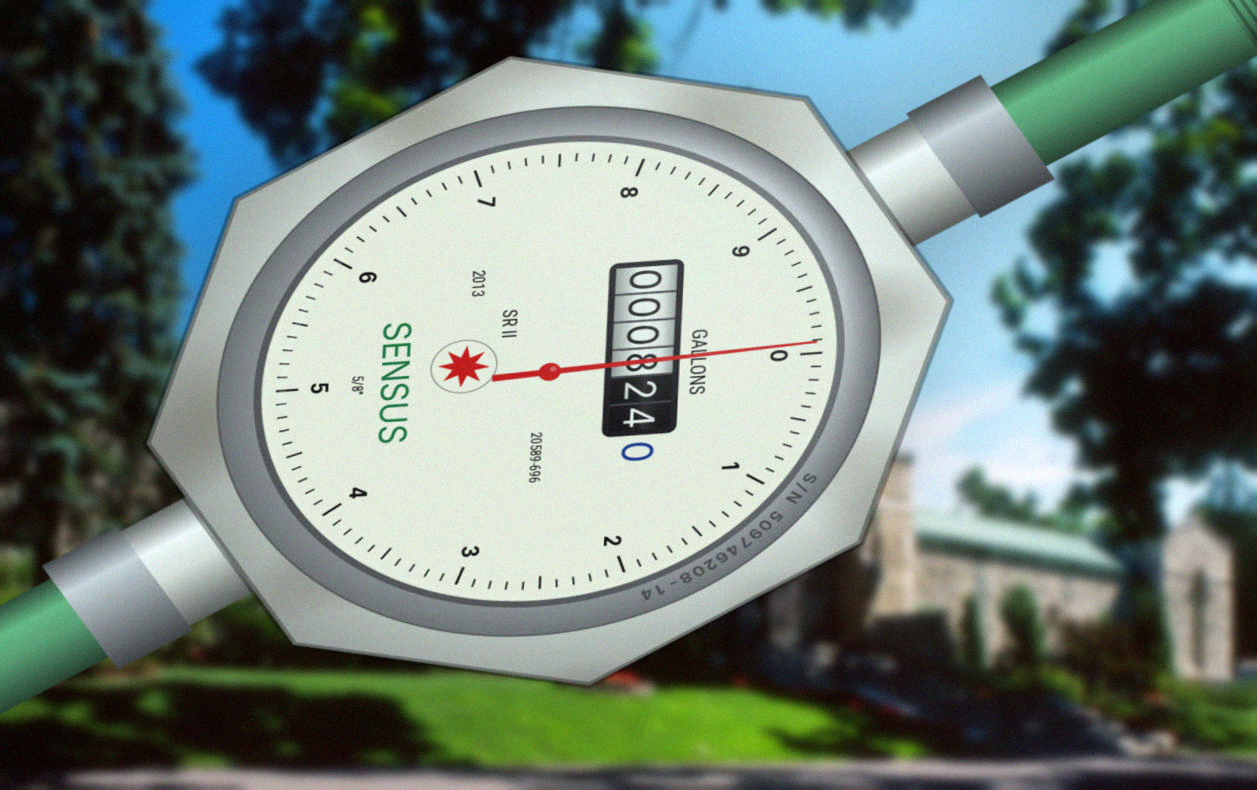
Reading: 8239.9 (gal)
